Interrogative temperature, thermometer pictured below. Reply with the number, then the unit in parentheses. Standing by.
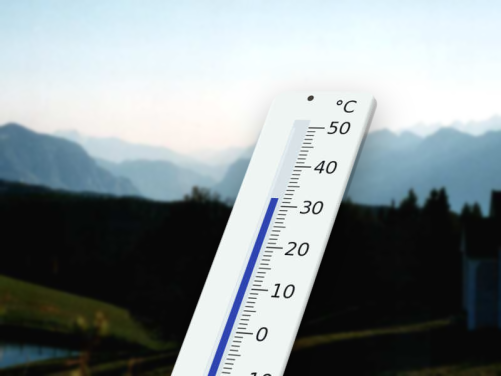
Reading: 32 (°C)
